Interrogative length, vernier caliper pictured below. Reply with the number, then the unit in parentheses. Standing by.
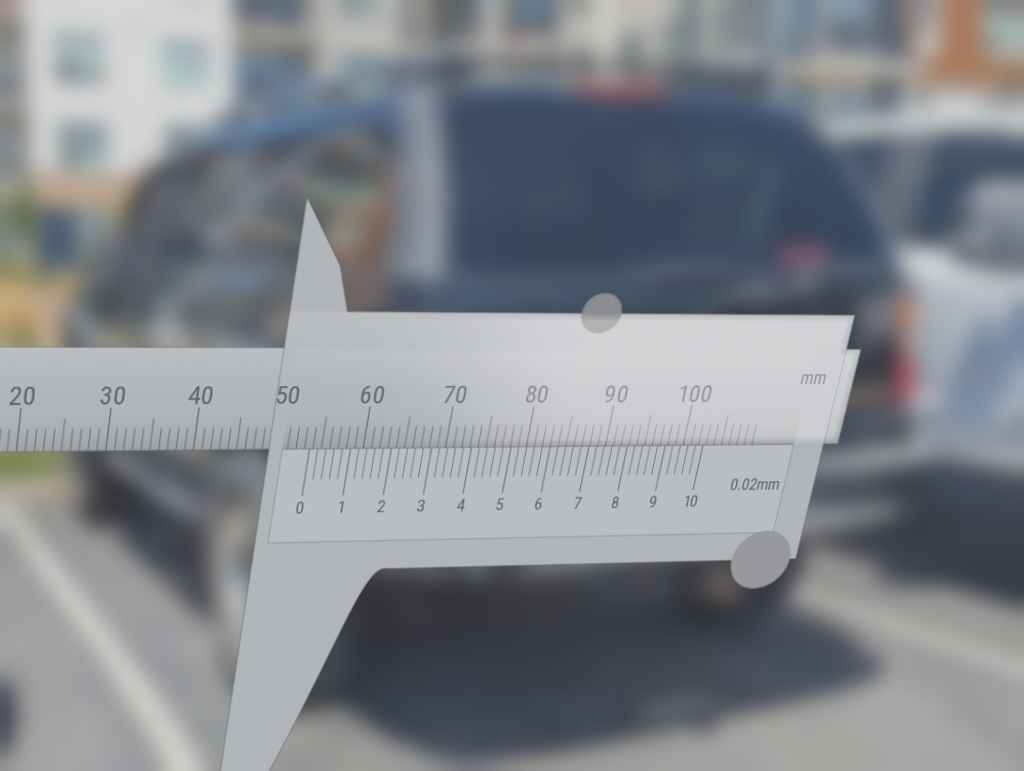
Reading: 53.6 (mm)
